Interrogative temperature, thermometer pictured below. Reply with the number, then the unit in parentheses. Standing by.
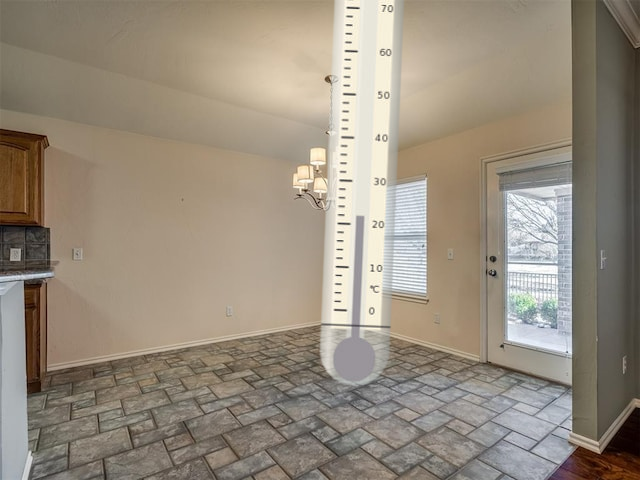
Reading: 22 (°C)
